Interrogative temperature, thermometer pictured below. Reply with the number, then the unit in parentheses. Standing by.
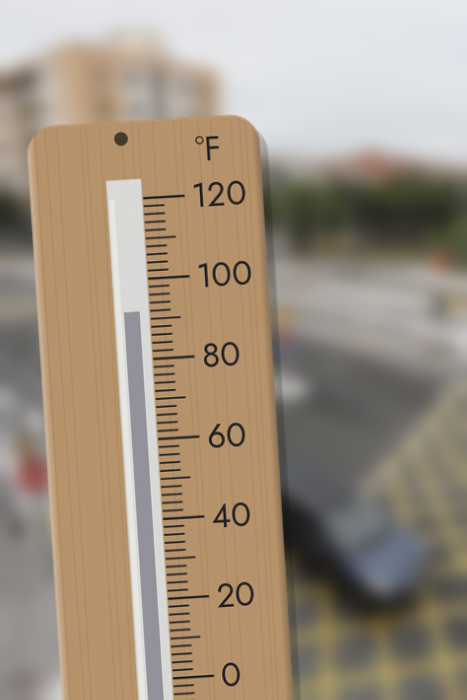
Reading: 92 (°F)
